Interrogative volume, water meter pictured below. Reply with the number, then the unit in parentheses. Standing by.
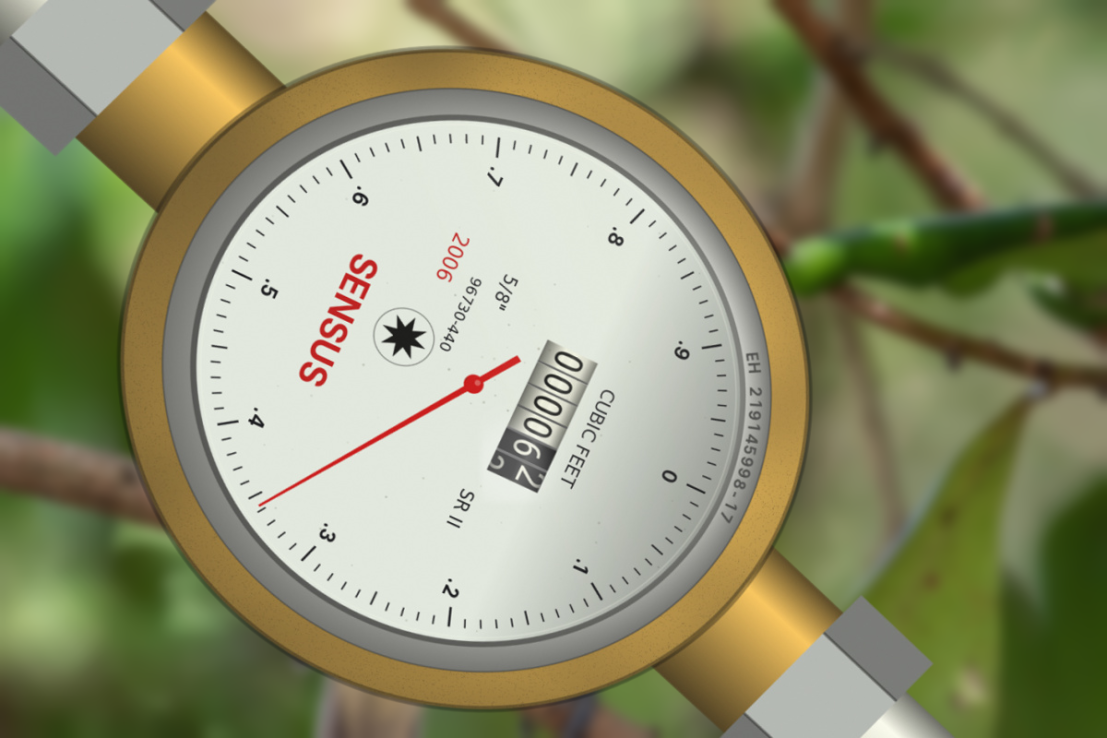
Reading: 62.34 (ft³)
